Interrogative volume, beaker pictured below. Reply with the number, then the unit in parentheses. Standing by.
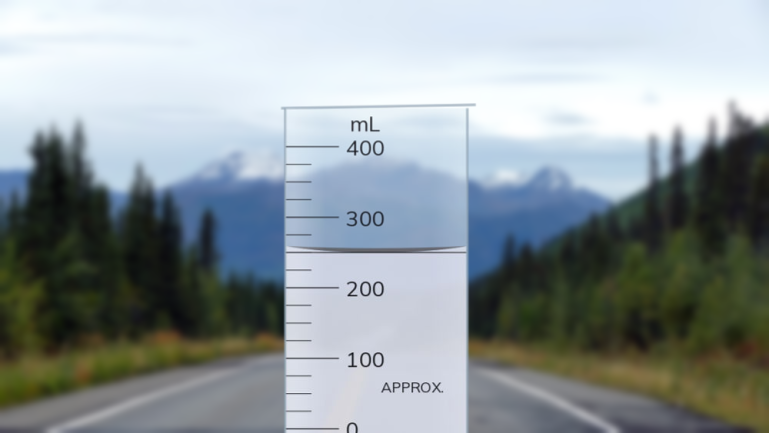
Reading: 250 (mL)
